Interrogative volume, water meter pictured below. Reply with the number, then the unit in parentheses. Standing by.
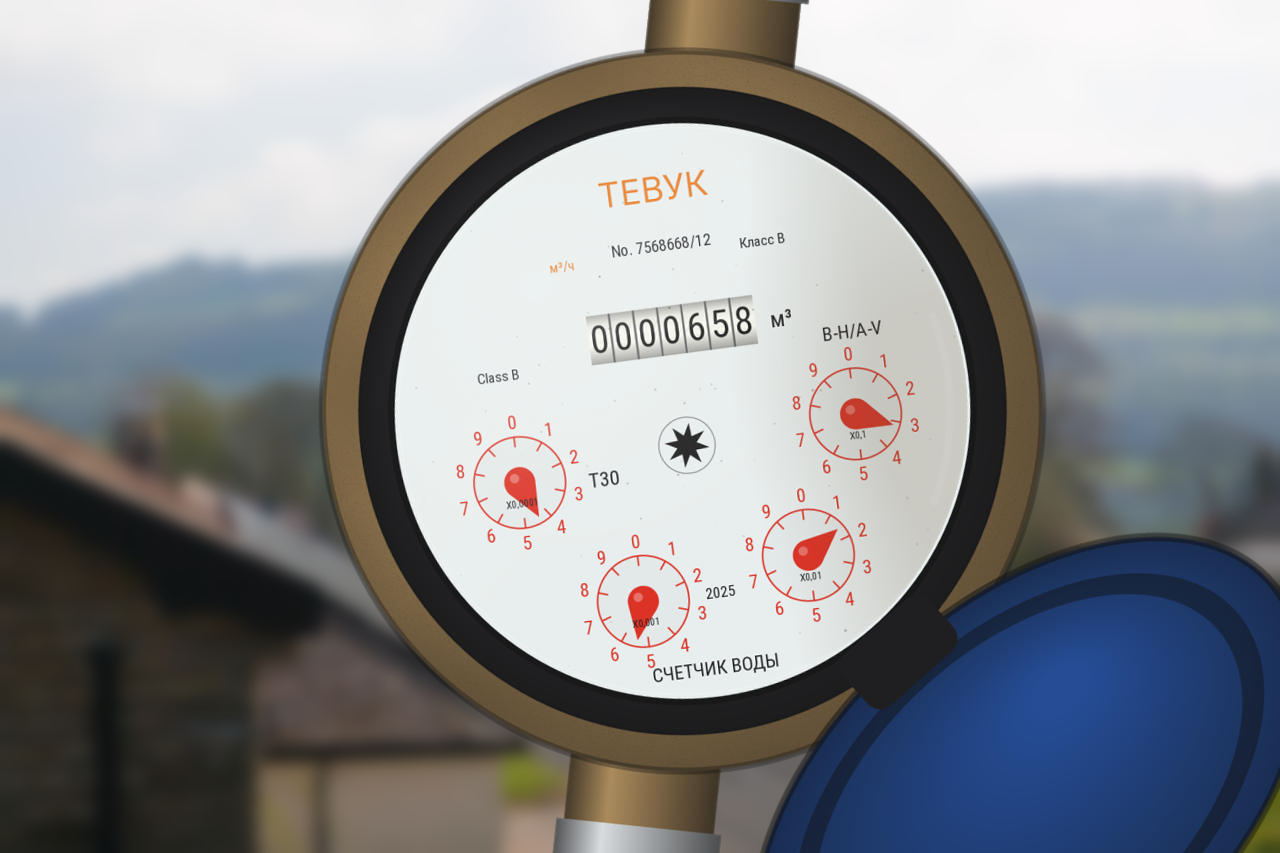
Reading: 658.3154 (m³)
